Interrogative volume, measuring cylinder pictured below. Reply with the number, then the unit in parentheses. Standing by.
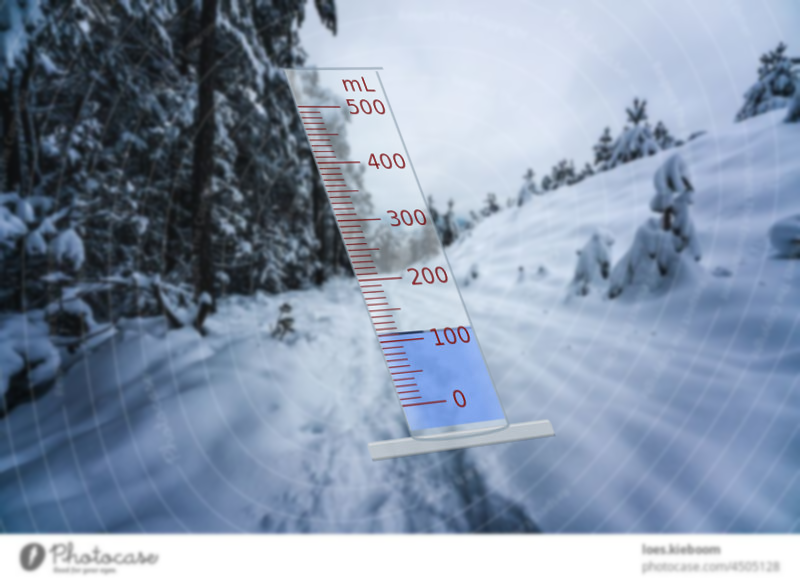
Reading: 110 (mL)
